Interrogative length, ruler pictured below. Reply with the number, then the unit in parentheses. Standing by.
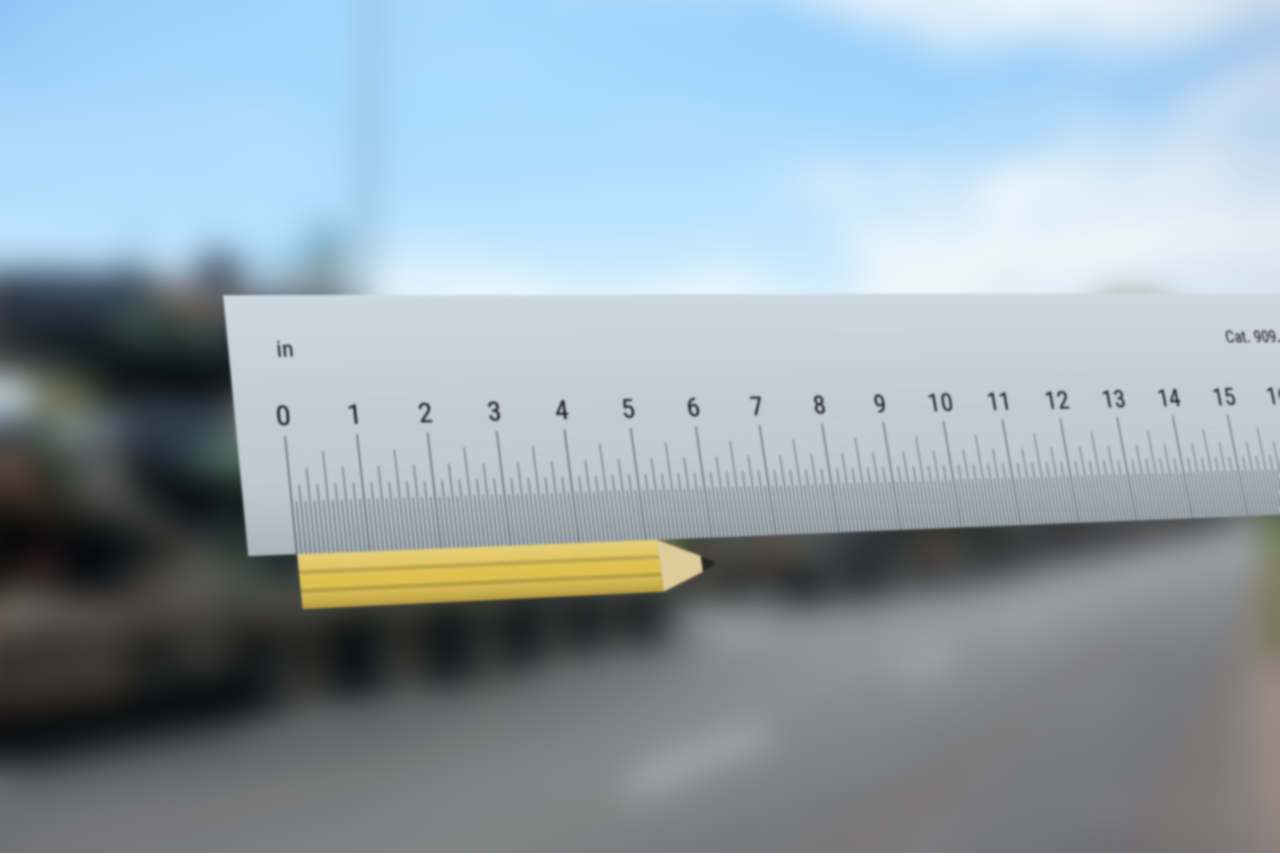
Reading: 6 (in)
